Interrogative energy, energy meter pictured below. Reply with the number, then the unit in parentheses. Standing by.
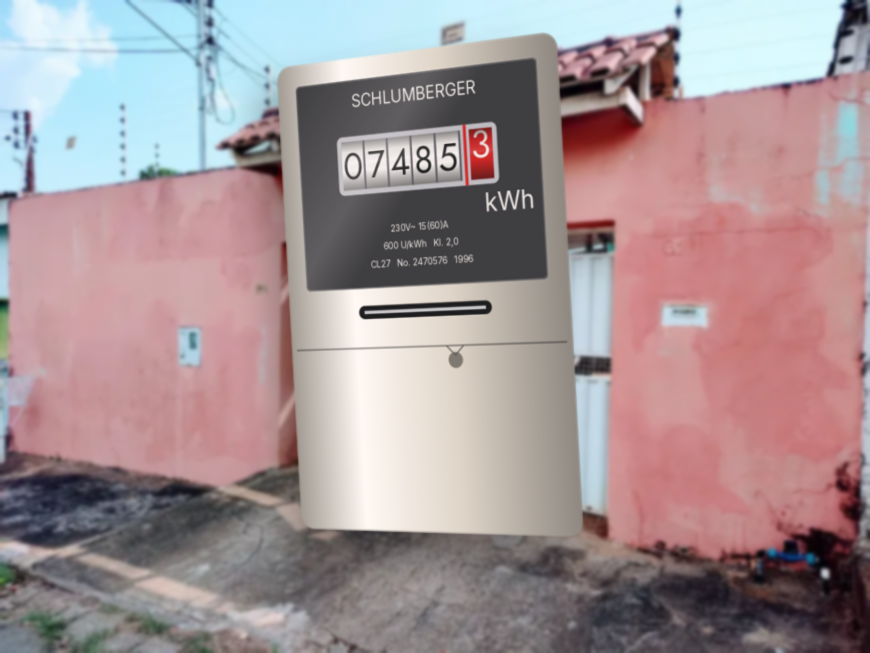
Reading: 7485.3 (kWh)
